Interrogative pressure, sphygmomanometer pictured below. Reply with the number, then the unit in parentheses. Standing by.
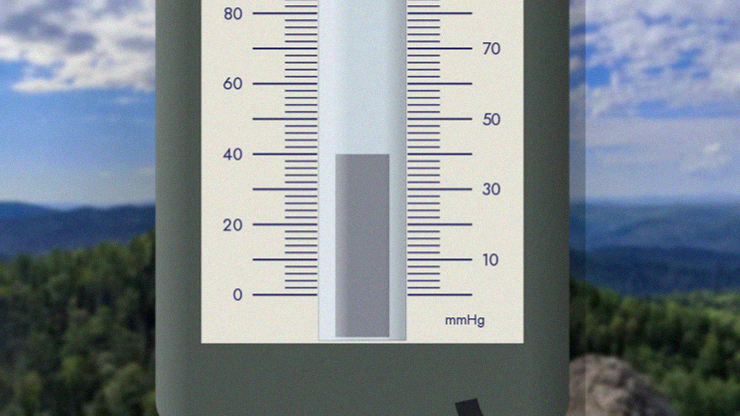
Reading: 40 (mmHg)
